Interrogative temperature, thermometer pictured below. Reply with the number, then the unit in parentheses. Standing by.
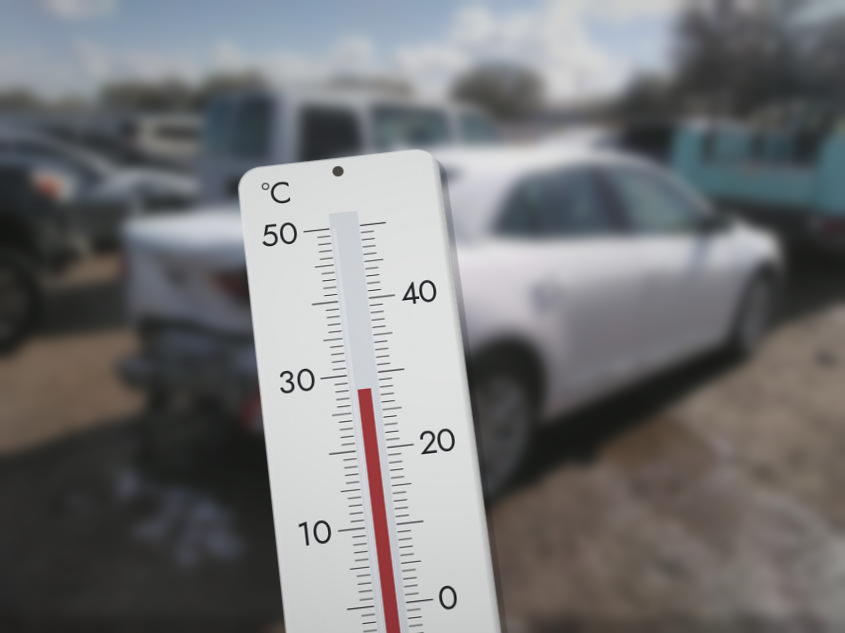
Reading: 28 (°C)
